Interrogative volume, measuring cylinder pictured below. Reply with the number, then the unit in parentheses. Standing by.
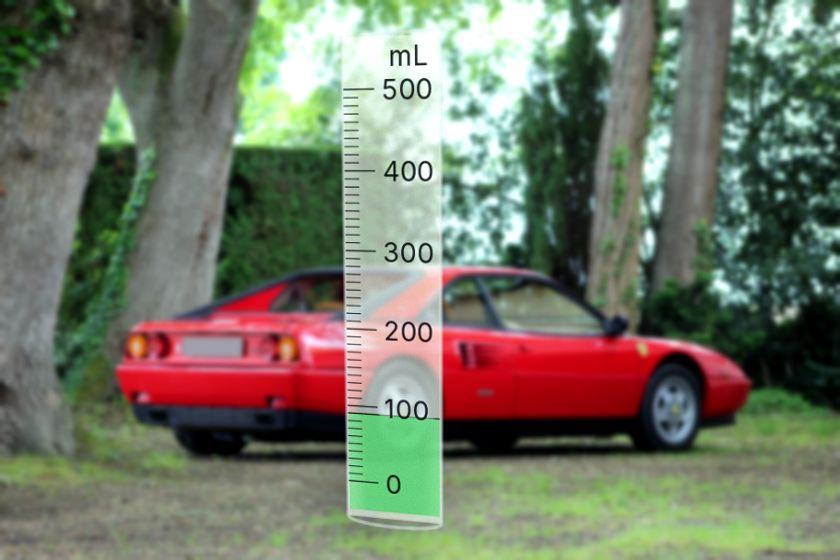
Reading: 90 (mL)
